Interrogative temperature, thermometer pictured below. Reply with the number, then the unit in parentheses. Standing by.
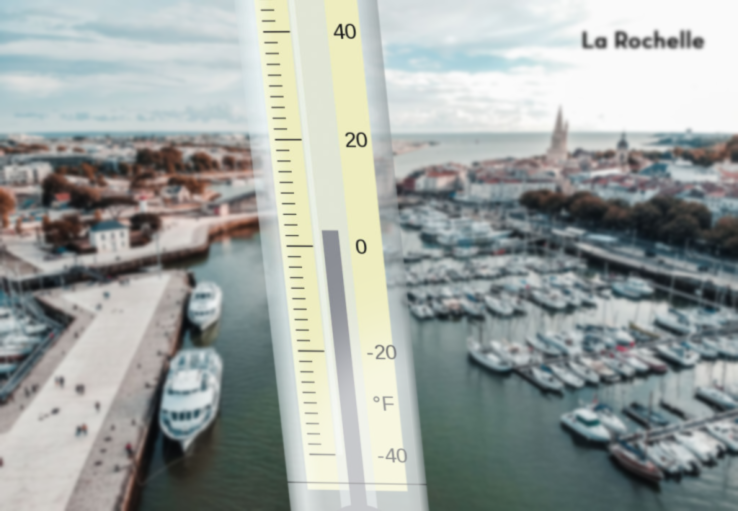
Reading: 3 (°F)
